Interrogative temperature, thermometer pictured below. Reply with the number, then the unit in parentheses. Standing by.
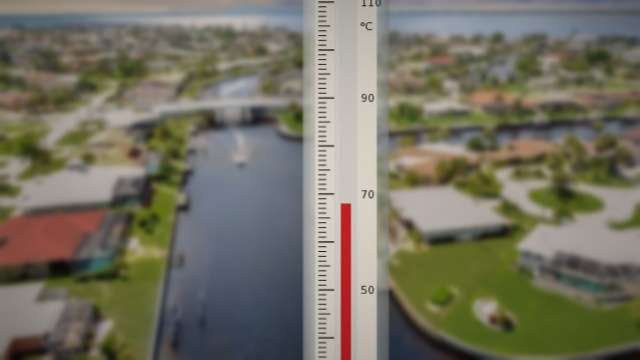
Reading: 68 (°C)
